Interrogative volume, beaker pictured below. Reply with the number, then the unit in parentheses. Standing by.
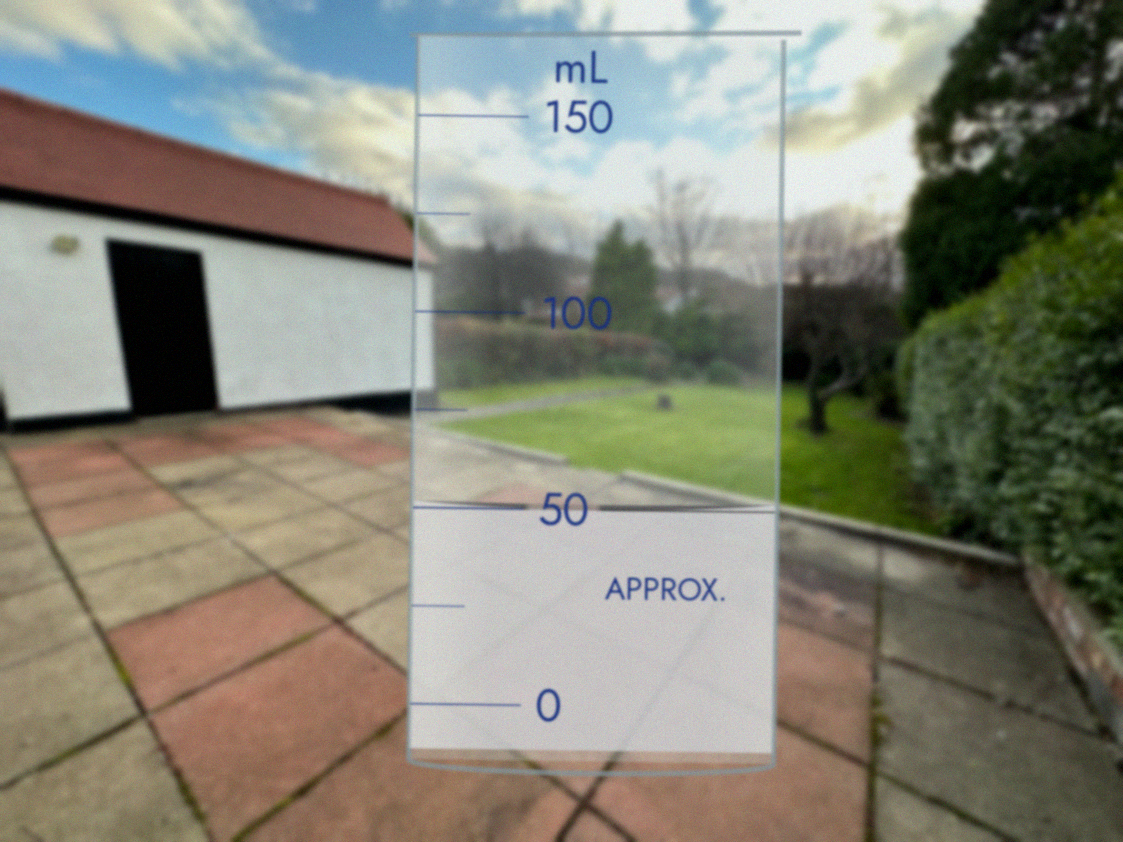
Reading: 50 (mL)
